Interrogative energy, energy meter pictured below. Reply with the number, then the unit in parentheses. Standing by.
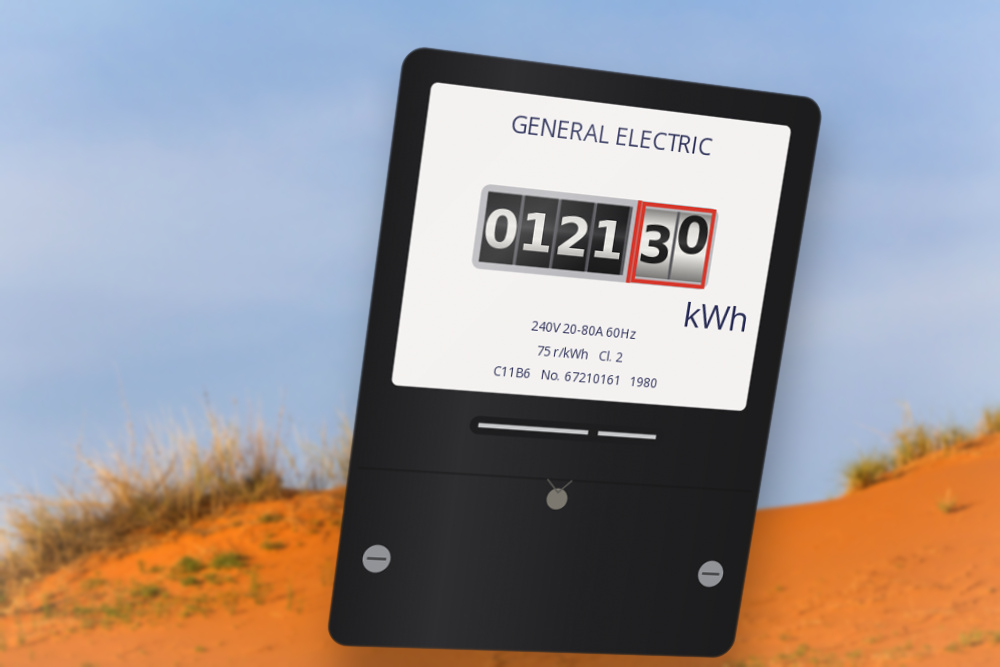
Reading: 121.30 (kWh)
